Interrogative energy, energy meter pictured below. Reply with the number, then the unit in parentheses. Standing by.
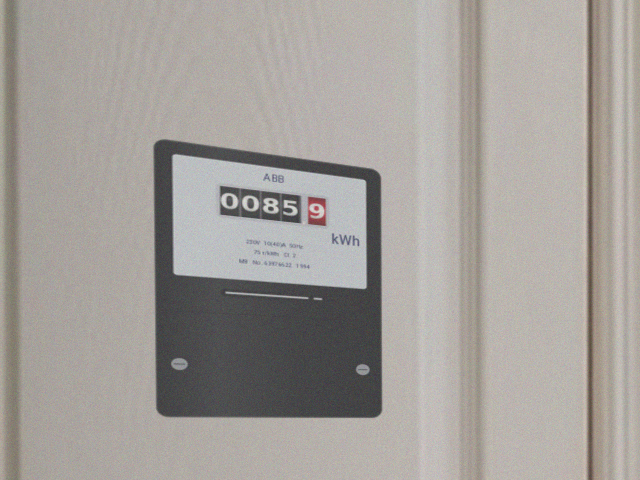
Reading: 85.9 (kWh)
